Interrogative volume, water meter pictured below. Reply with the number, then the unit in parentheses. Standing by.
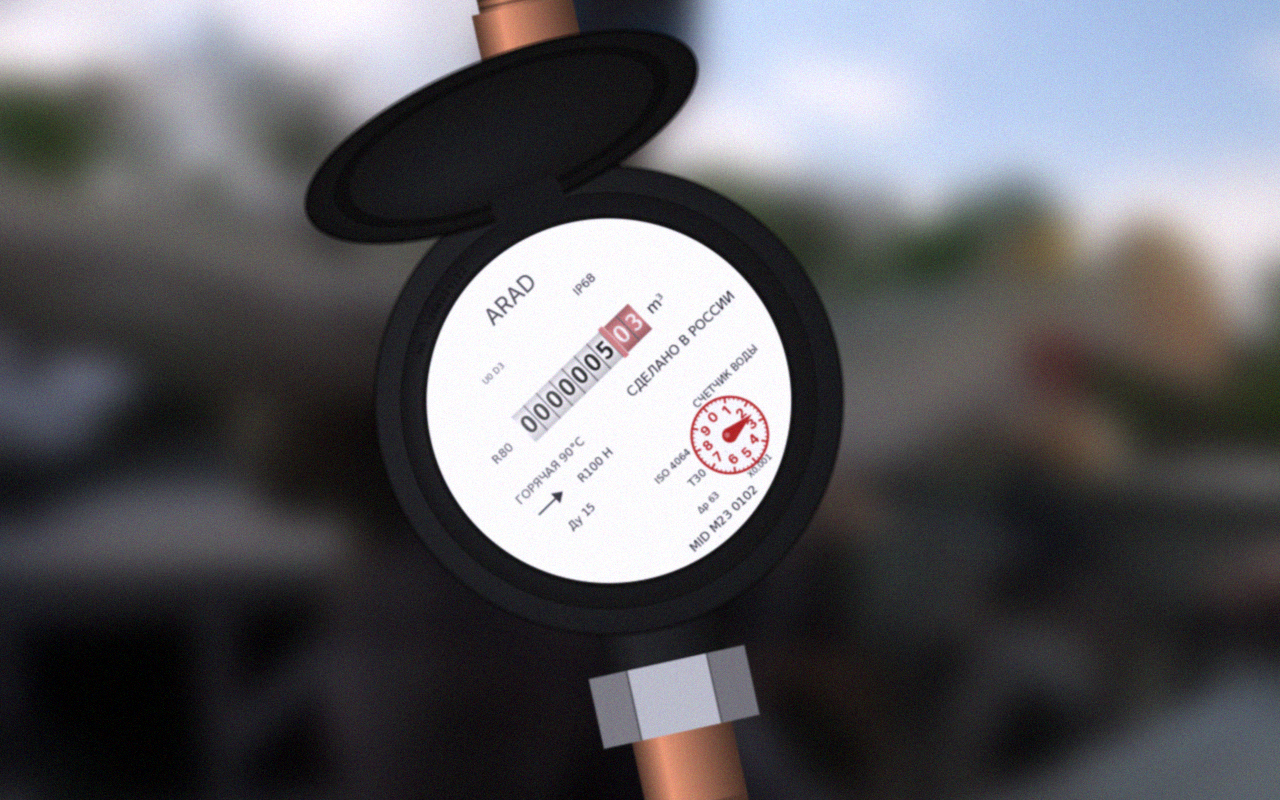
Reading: 5.032 (m³)
